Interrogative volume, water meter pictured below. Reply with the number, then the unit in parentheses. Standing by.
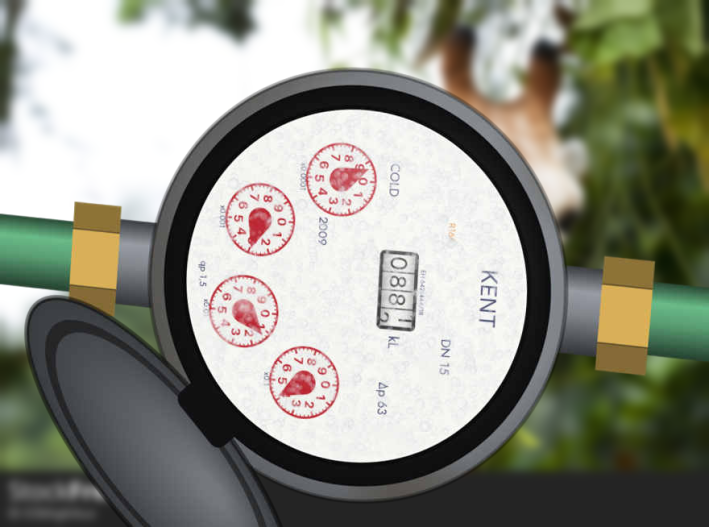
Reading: 881.4129 (kL)
